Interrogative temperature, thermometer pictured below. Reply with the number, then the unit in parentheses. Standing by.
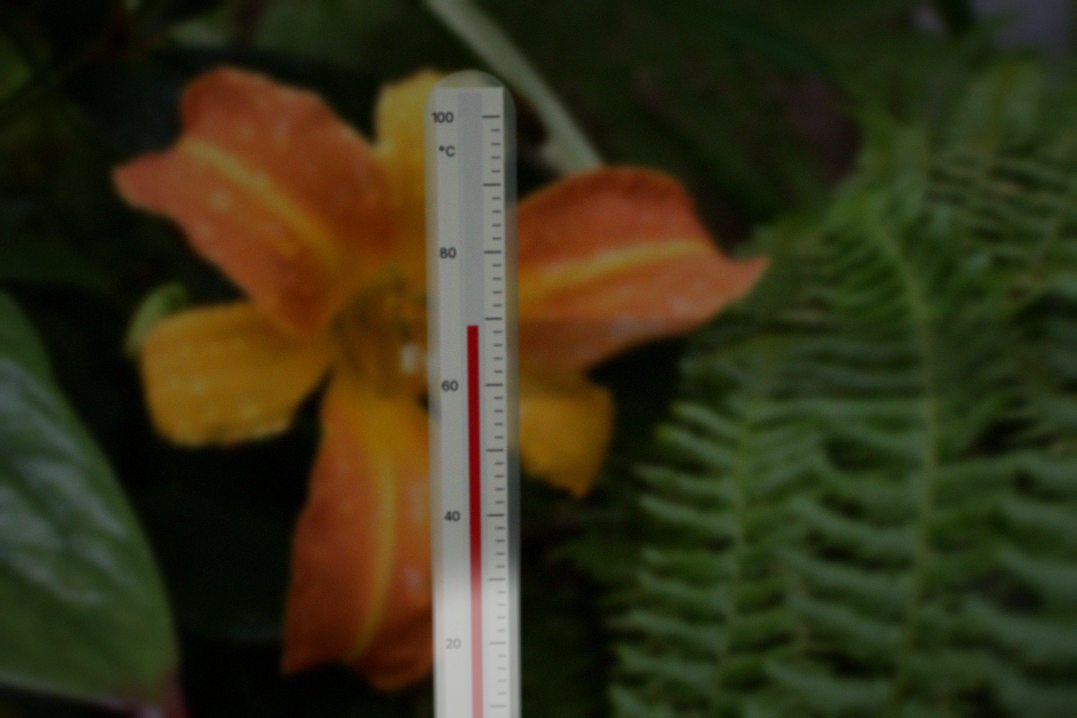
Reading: 69 (°C)
